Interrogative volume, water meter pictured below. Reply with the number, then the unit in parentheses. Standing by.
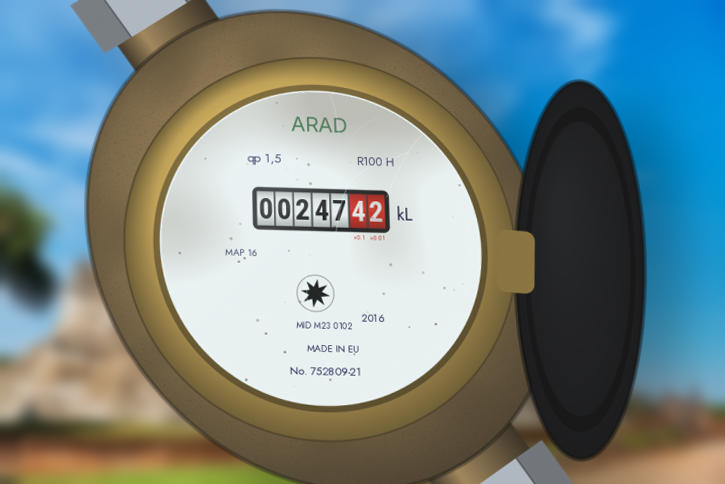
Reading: 247.42 (kL)
